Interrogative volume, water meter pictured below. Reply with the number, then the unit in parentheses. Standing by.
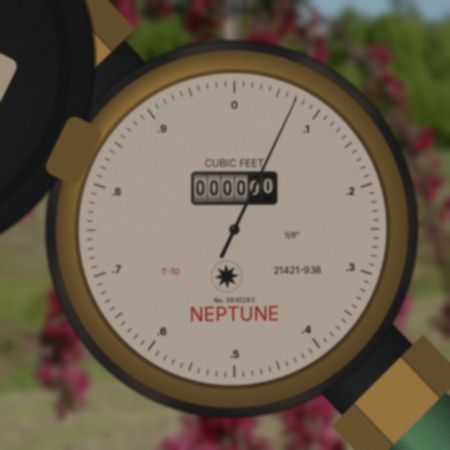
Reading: 0.07 (ft³)
